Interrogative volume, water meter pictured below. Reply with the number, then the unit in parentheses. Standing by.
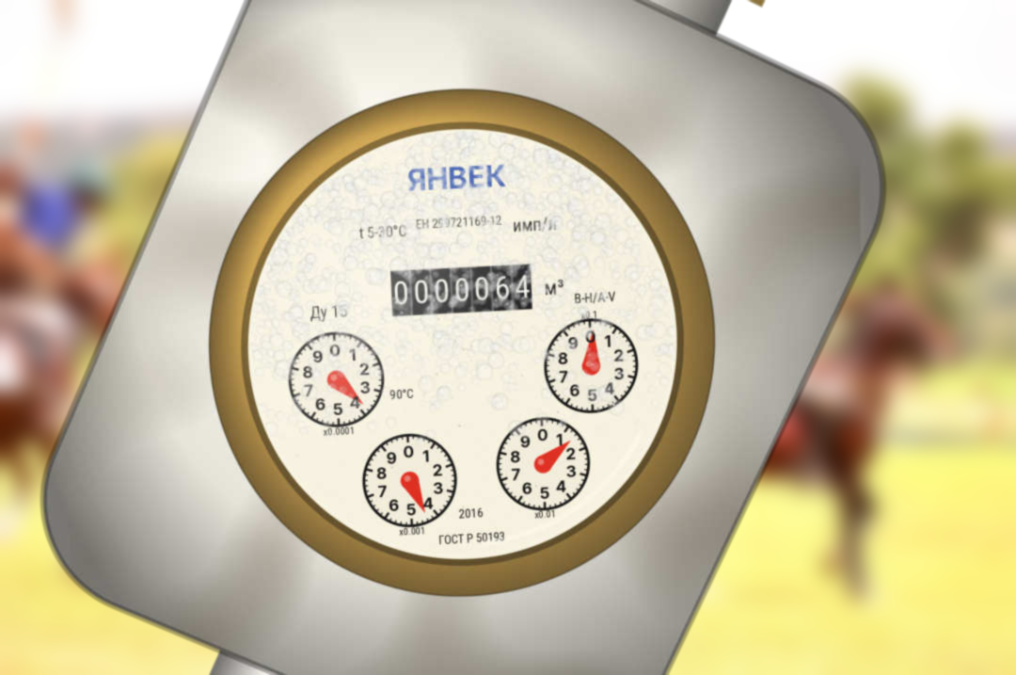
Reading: 64.0143 (m³)
